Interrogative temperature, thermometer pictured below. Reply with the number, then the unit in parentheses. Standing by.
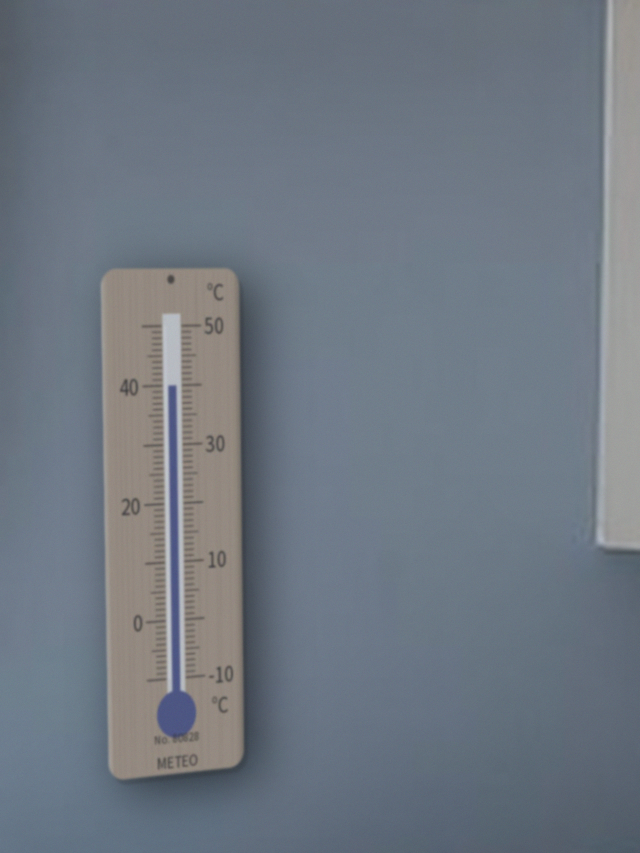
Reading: 40 (°C)
